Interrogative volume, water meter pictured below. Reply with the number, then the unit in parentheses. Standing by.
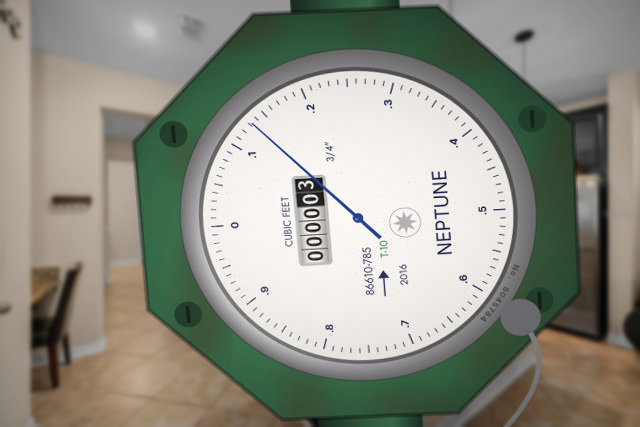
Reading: 3.13 (ft³)
